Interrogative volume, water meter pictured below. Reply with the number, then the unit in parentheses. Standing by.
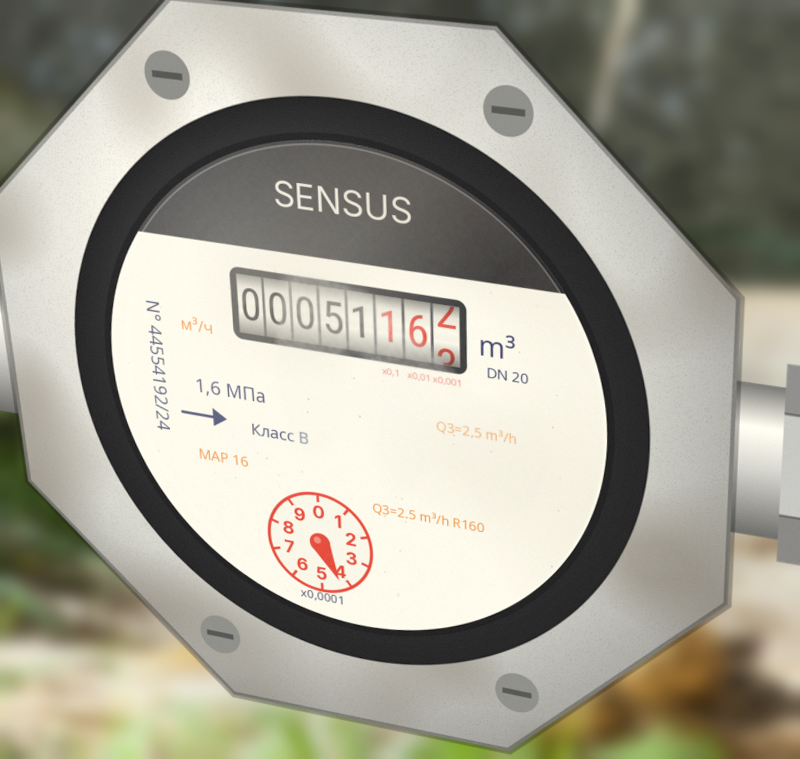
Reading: 51.1624 (m³)
